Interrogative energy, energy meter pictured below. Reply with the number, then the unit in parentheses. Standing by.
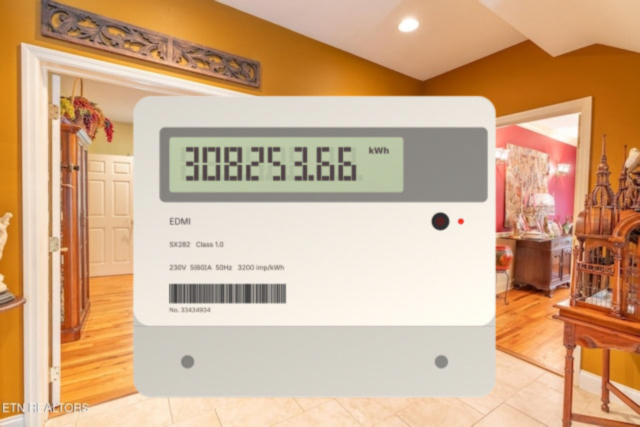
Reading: 308253.66 (kWh)
